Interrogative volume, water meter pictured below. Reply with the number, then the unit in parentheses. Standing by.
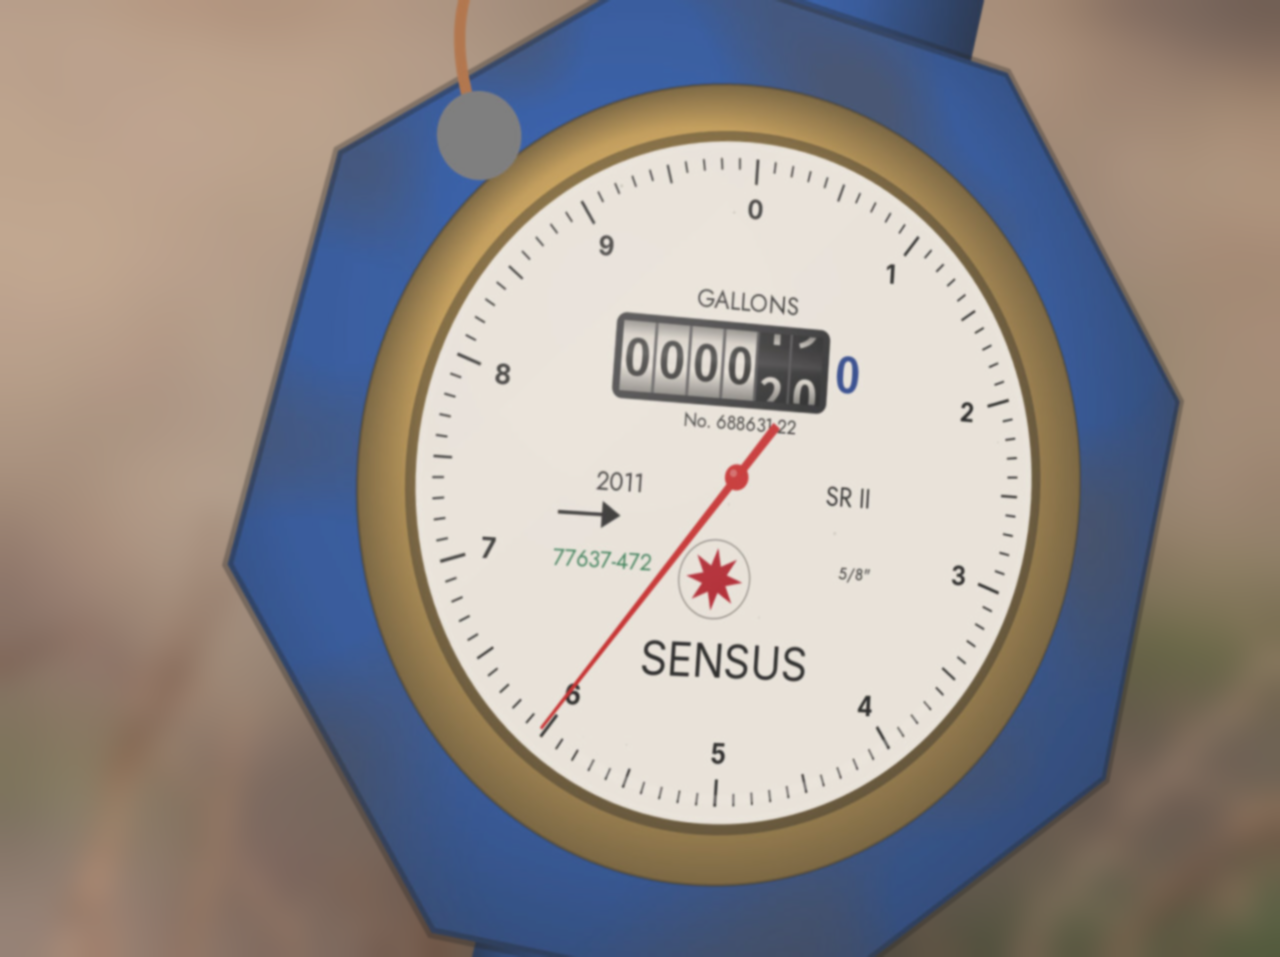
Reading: 196.0 (gal)
